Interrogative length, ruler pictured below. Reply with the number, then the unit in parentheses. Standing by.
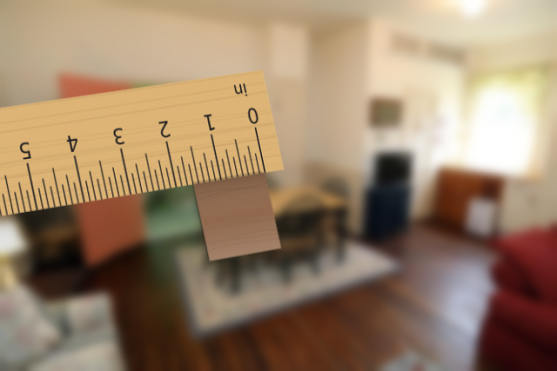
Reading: 1.625 (in)
